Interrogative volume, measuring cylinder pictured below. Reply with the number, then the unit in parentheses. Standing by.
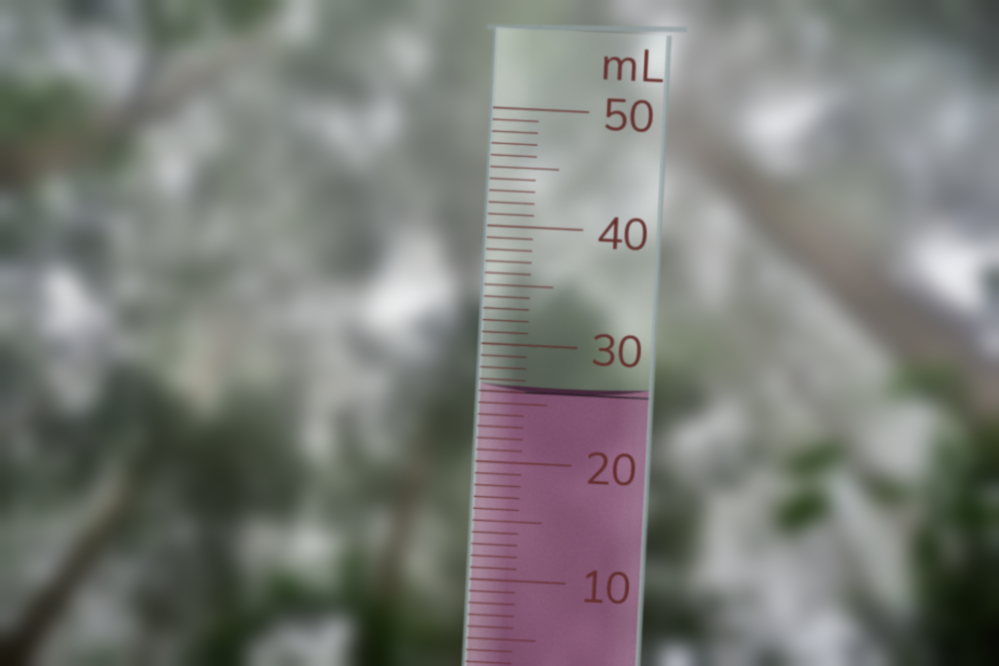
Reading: 26 (mL)
